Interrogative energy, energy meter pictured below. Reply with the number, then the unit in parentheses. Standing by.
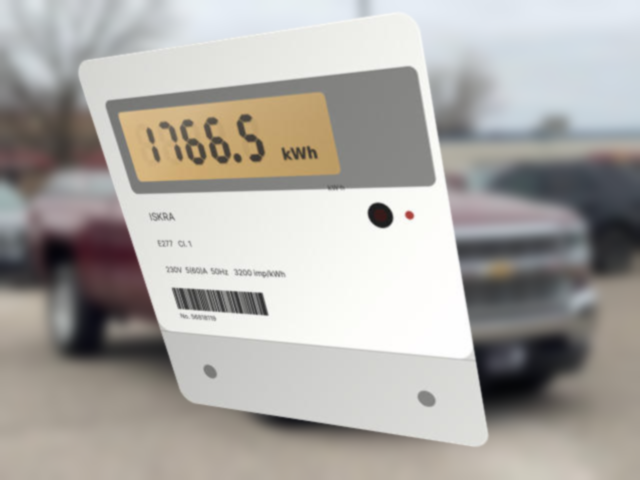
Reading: 1766.5 (kWh)
